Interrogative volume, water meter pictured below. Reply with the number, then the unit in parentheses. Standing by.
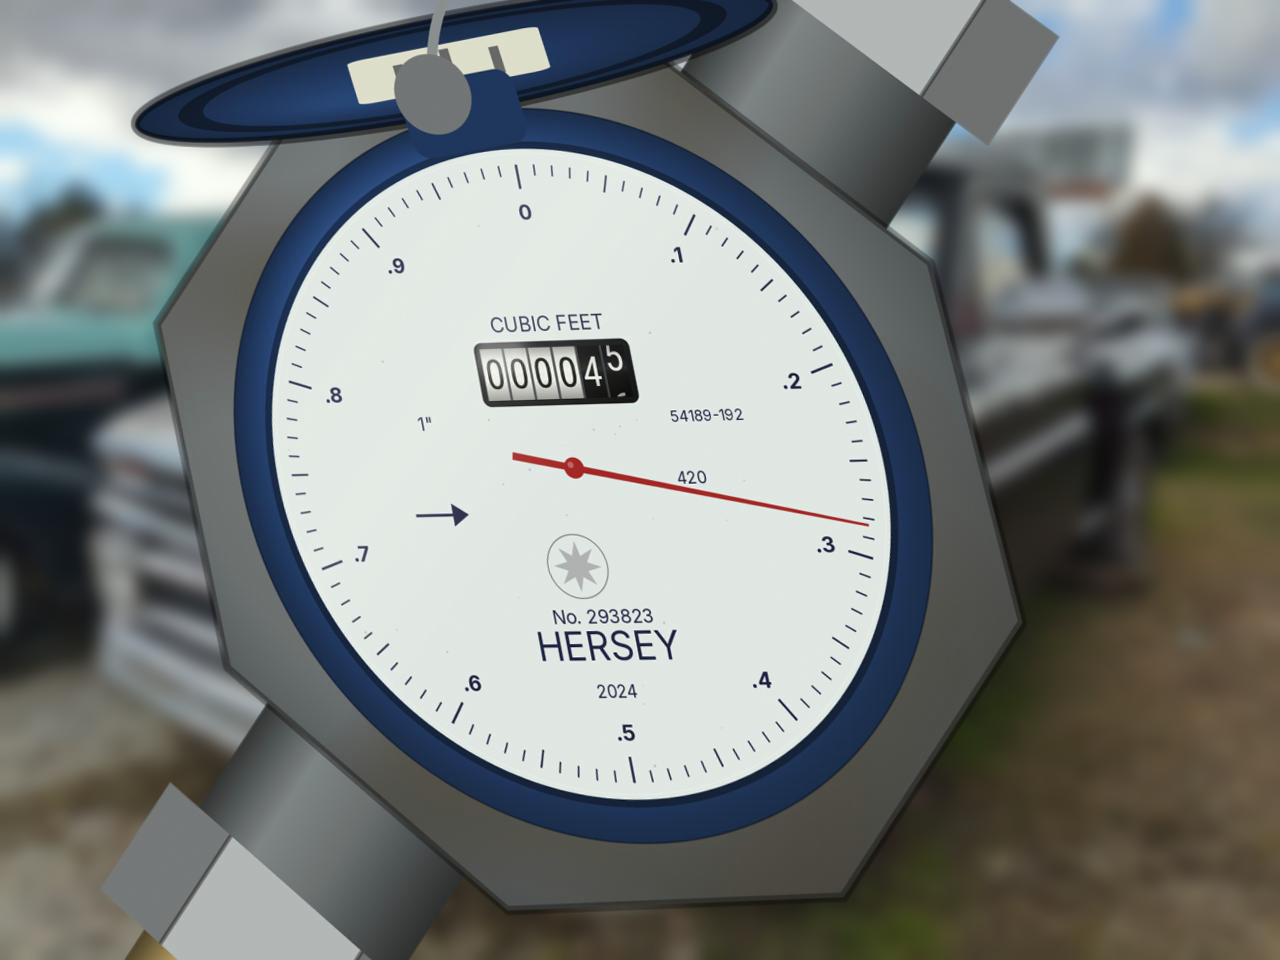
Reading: 45.28 (ft³)
